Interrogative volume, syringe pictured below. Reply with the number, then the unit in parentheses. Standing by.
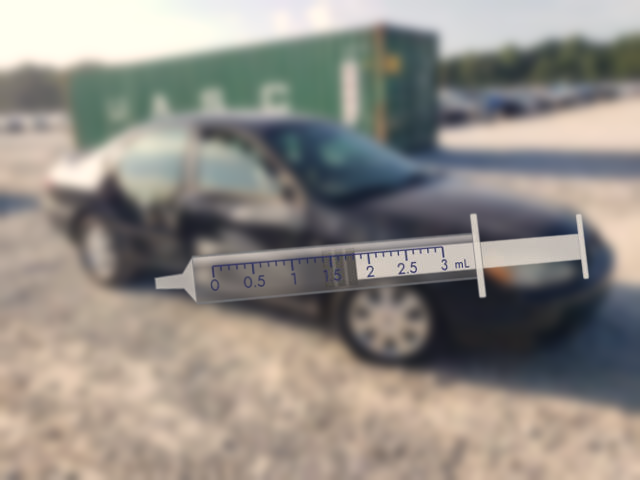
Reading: 1.4 (mL)
